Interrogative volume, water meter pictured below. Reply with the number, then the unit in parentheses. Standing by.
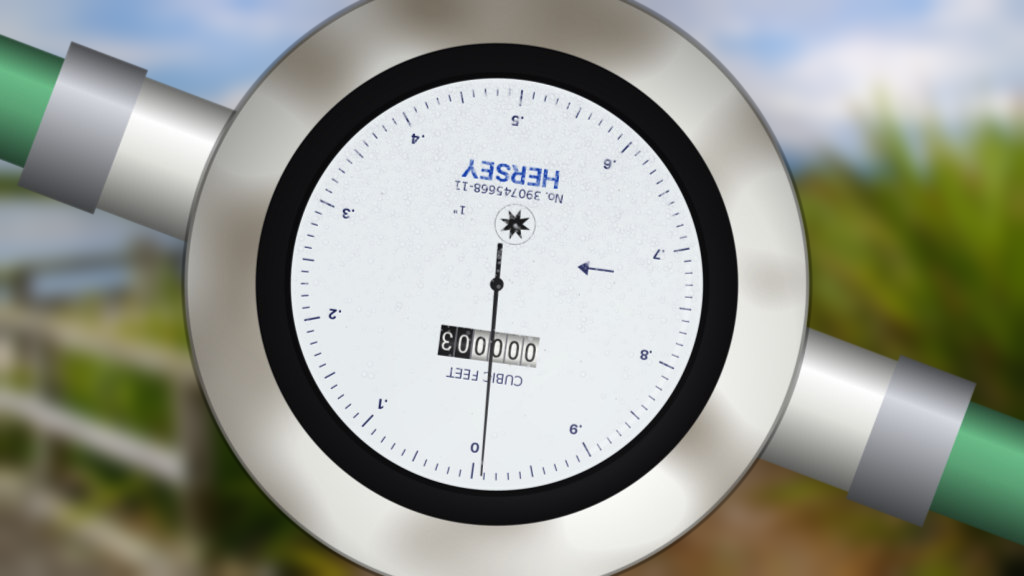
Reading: 2.99 (ft³)
